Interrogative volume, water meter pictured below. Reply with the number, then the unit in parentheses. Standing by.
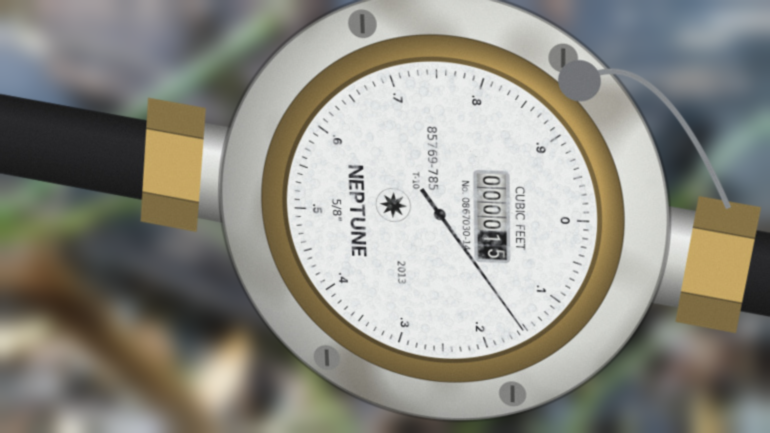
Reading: 15.15 (ft³)
